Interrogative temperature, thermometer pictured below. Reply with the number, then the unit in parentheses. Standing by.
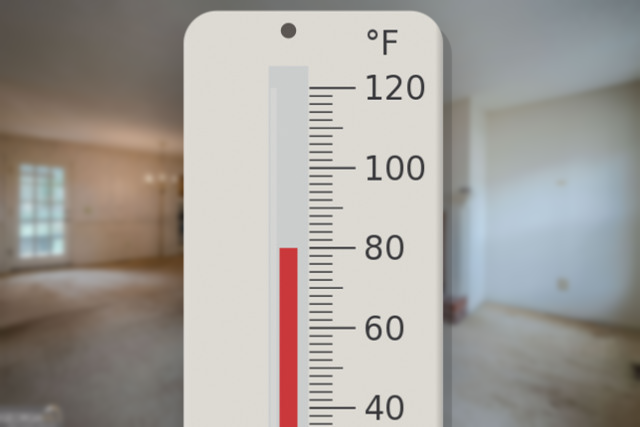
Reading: 80 (°F)
